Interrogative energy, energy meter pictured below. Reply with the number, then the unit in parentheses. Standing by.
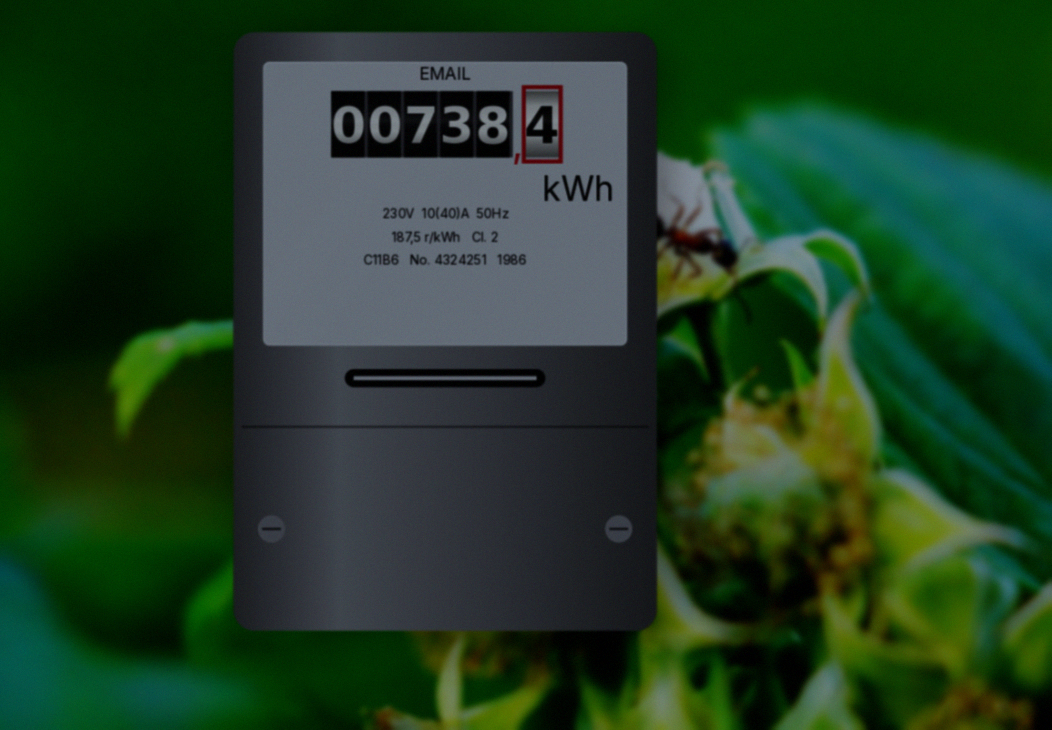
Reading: 738.4 (kWh)
